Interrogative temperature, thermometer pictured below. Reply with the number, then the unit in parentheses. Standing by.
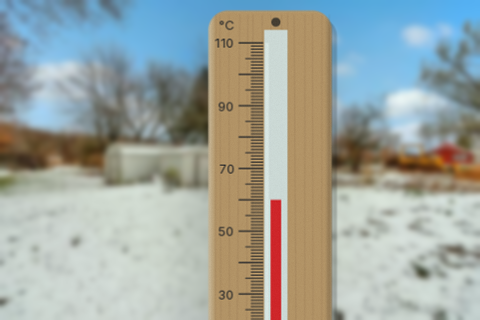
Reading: 60 (°C)
